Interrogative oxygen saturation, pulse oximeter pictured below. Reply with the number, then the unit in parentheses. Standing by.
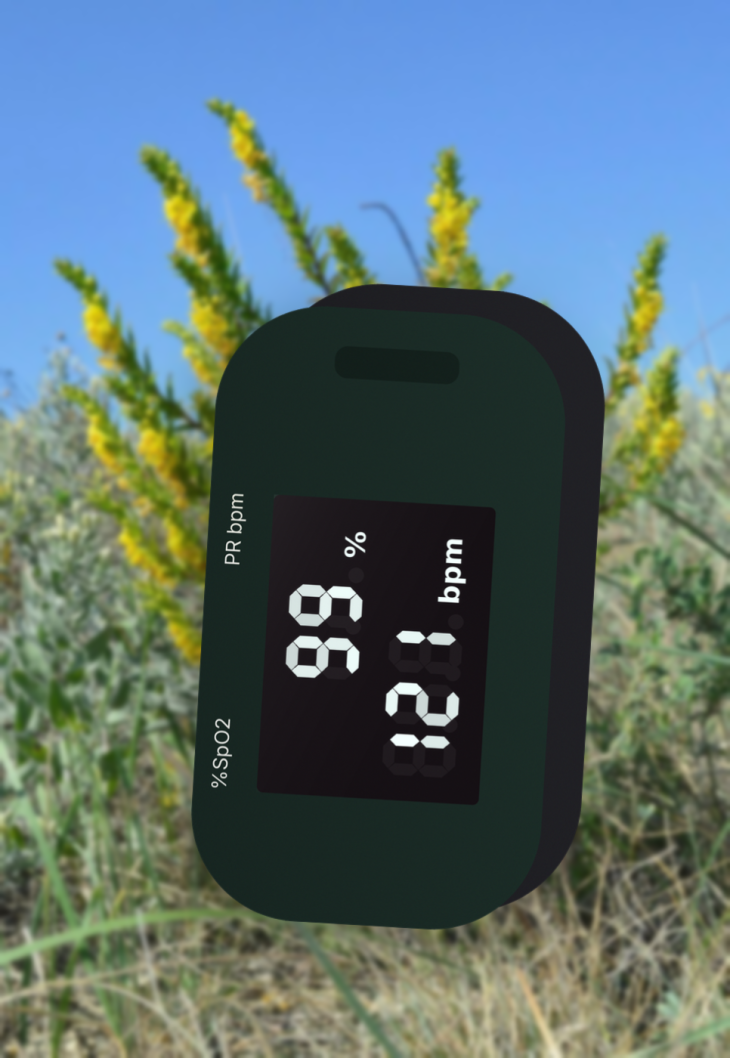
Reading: 99 (%)
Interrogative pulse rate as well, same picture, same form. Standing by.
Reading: 121 (bpm)
